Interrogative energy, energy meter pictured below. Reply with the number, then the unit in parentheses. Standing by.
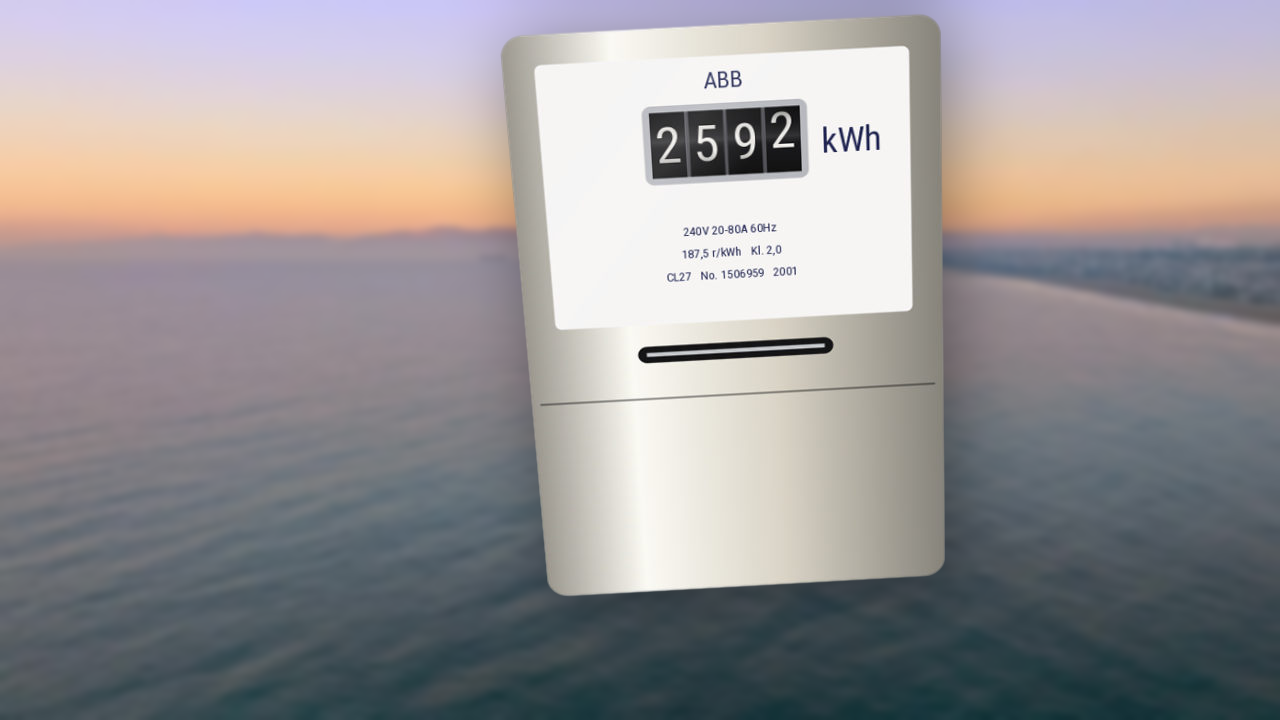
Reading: 2592 (kWh)
